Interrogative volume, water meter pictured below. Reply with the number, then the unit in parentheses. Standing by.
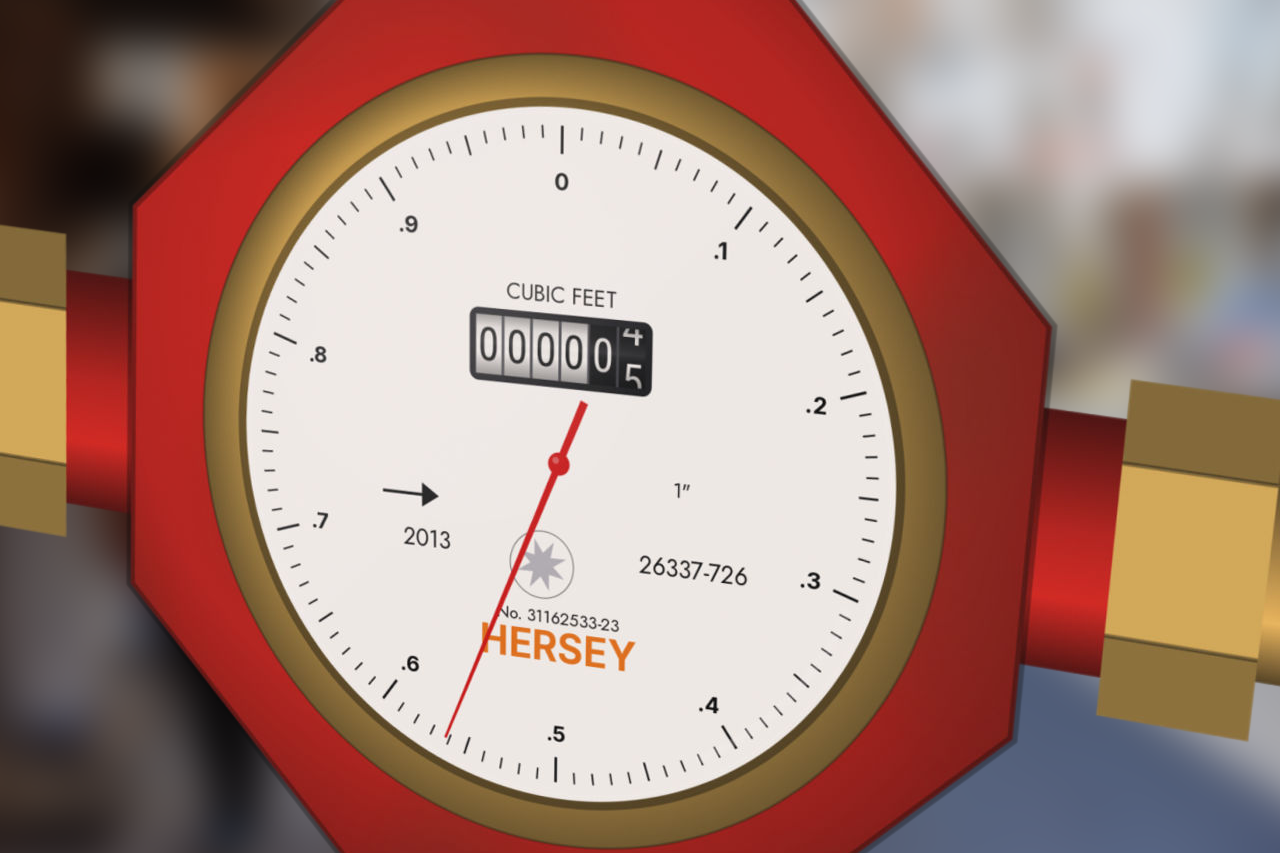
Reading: 4.56 (ft³)
